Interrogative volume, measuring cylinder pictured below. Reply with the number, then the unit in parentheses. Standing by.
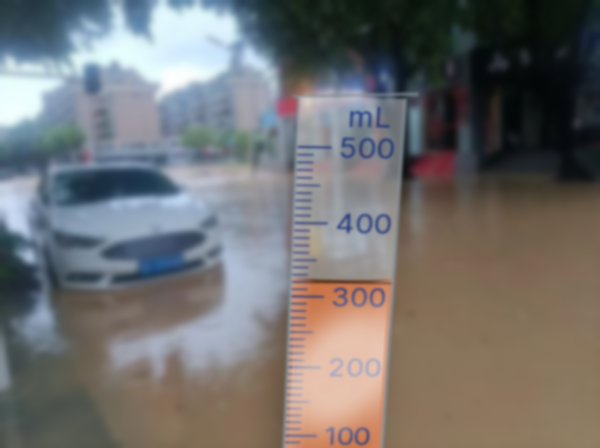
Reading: 320 (mL)
